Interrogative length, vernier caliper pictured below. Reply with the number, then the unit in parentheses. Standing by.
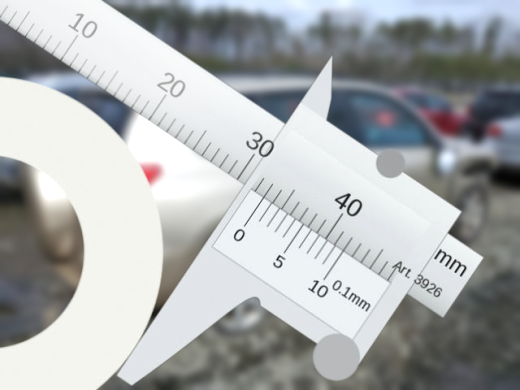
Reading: 33.0 (mm)
